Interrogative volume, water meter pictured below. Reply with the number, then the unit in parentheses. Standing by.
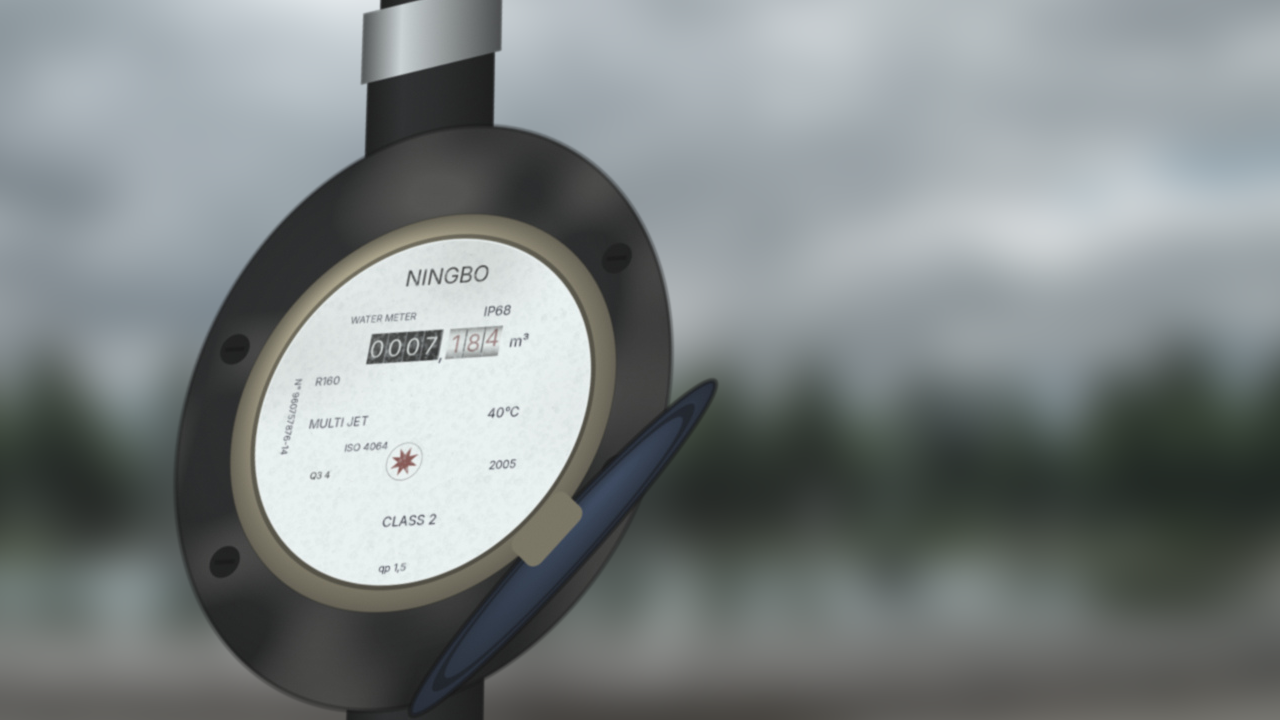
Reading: 7.184 (m³)
